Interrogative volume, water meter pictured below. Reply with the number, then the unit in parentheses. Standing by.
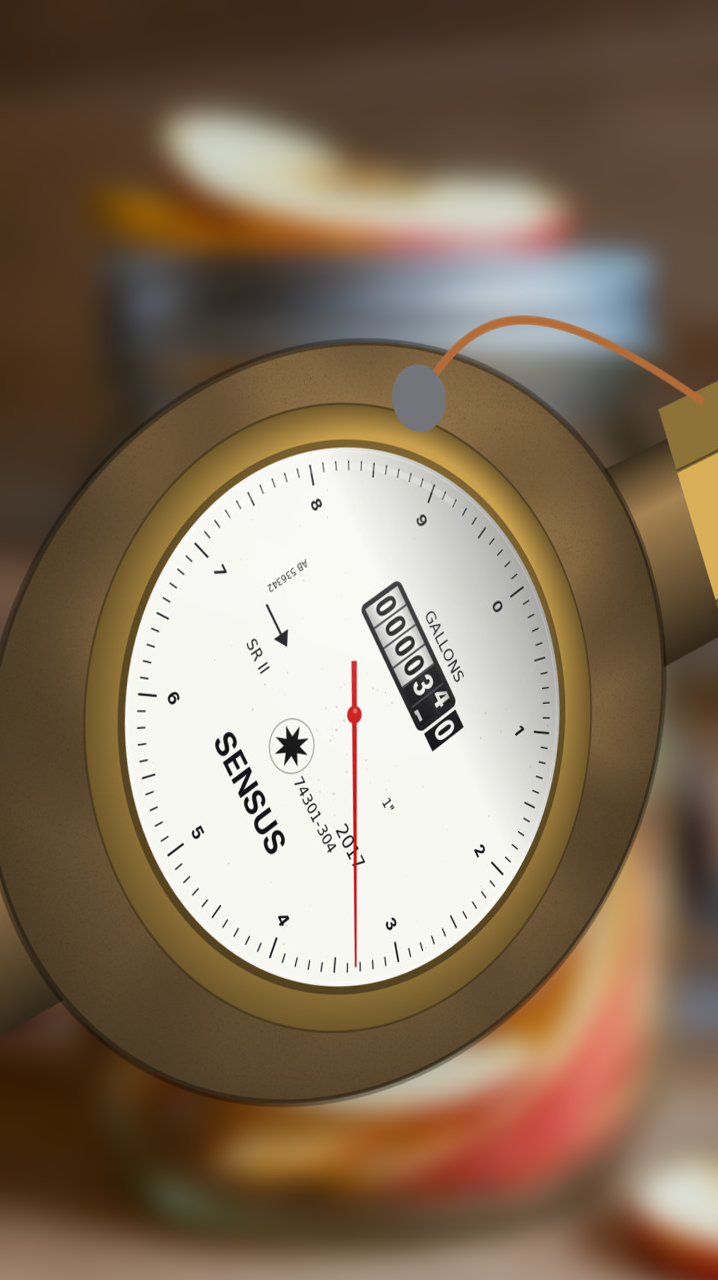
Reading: 343.3 (gal)
